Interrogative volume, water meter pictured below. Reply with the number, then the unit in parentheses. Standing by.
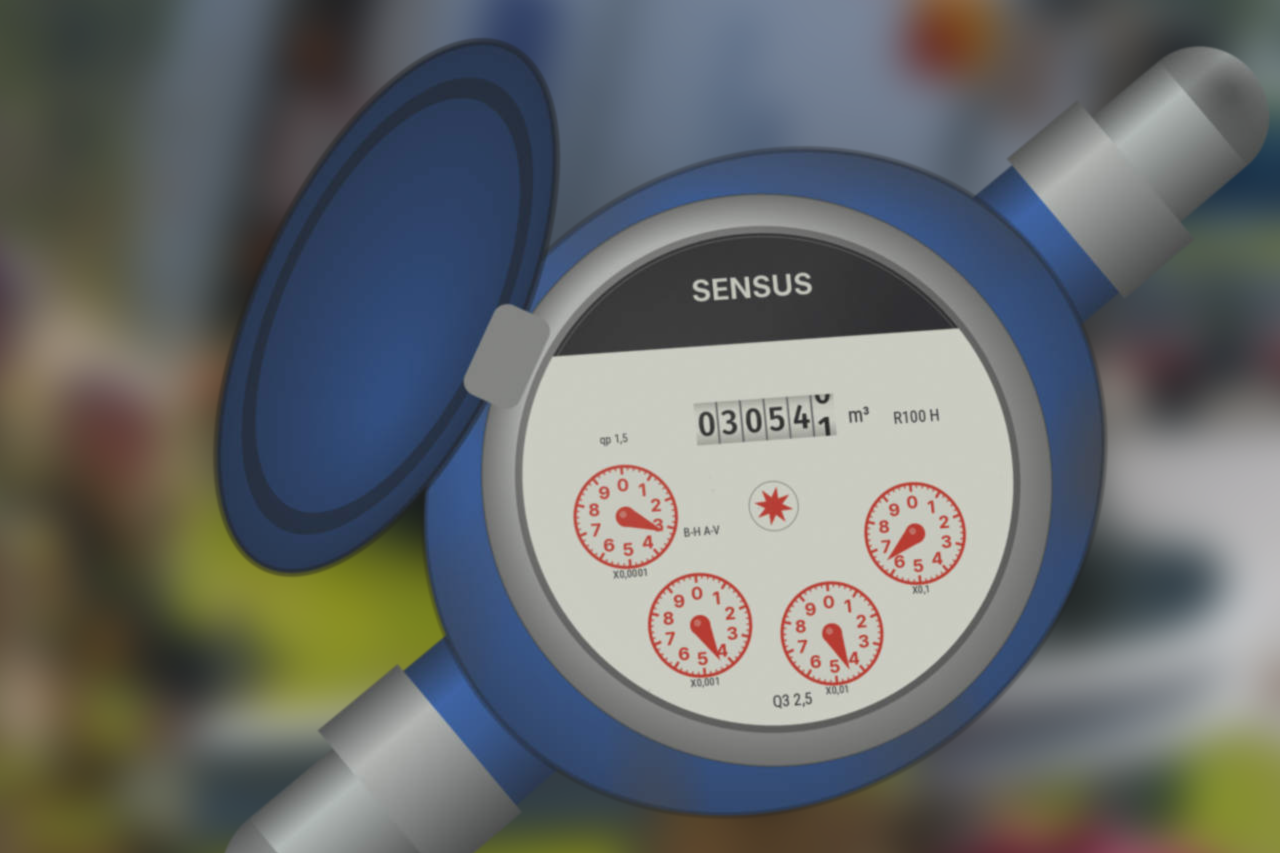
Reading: 30540.6443 (m³)
